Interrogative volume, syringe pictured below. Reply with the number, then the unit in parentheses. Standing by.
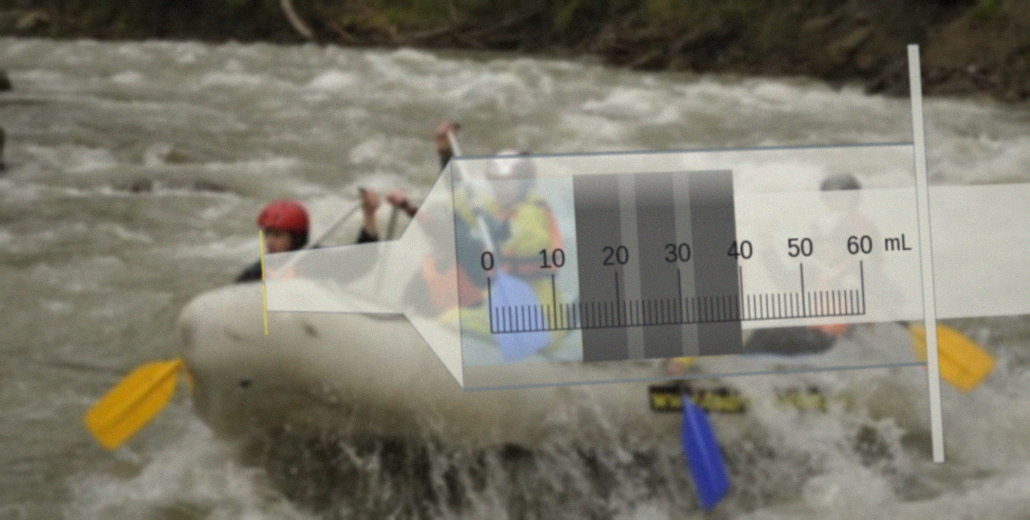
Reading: 14 (mL)
